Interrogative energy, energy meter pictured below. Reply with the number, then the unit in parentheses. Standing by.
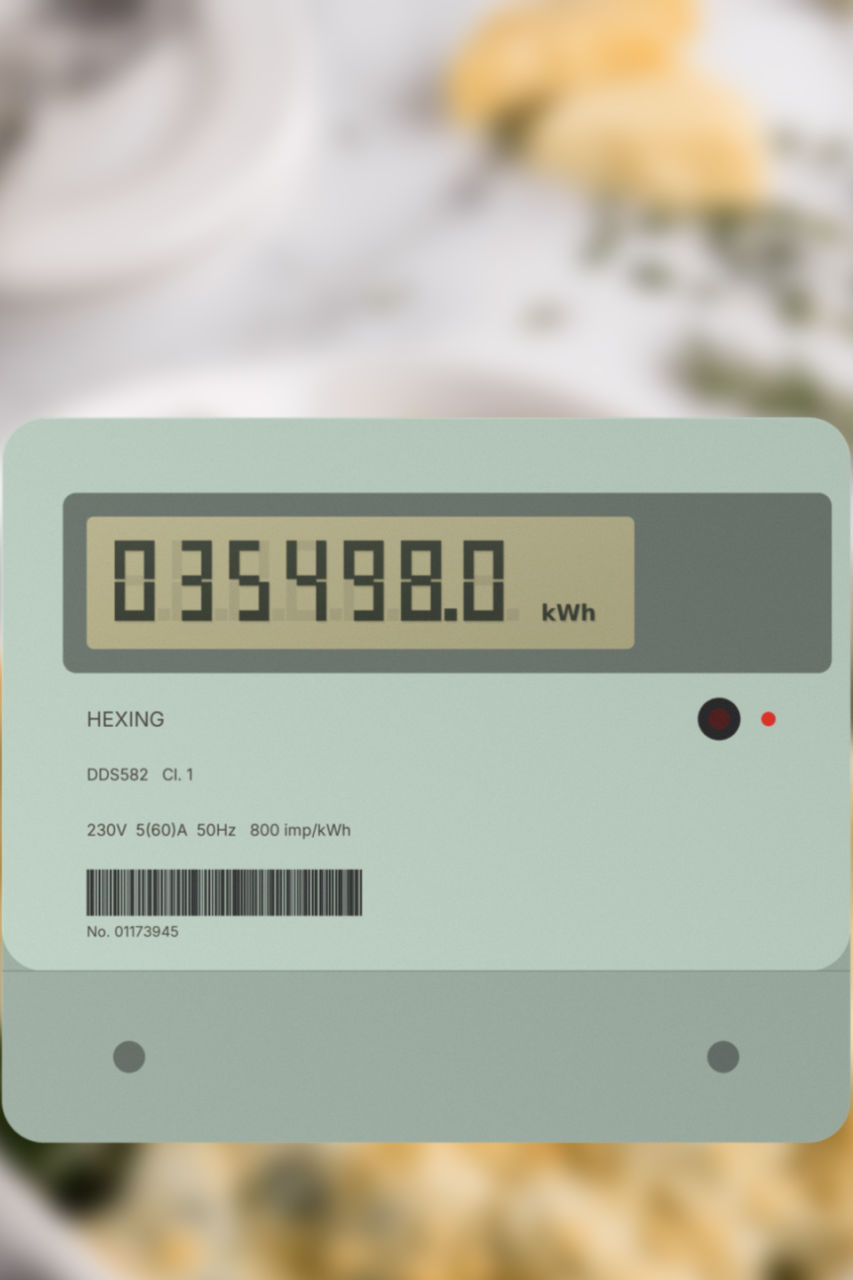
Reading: 35498.0 (kWh)
